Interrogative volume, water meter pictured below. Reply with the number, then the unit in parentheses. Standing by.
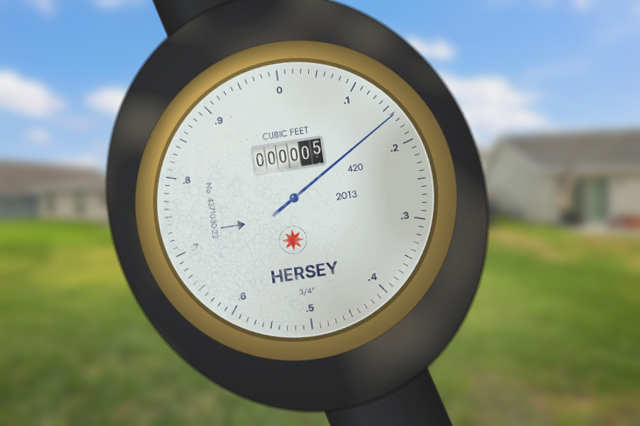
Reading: 5.16 (ft³)
